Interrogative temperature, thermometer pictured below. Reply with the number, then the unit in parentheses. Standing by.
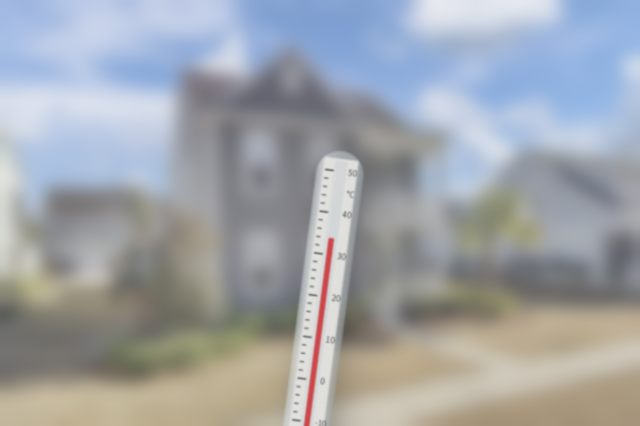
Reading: 34 (°C)
